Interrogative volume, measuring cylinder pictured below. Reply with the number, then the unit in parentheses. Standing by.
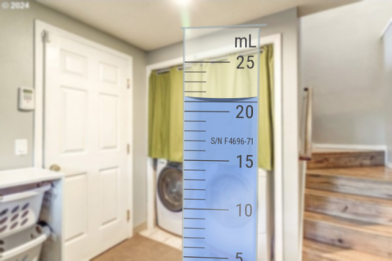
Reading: 21 (mL)
